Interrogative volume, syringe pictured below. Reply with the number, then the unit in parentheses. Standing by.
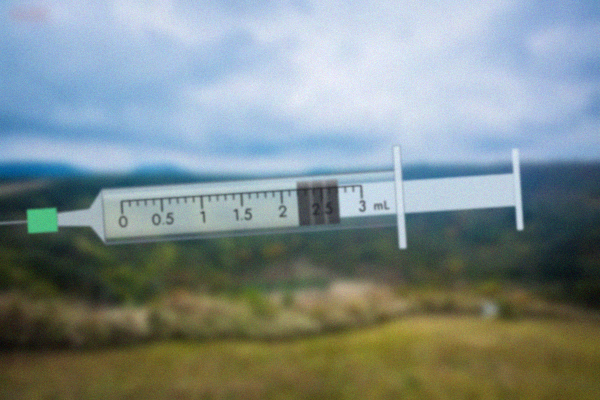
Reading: 2.2 (mL)
